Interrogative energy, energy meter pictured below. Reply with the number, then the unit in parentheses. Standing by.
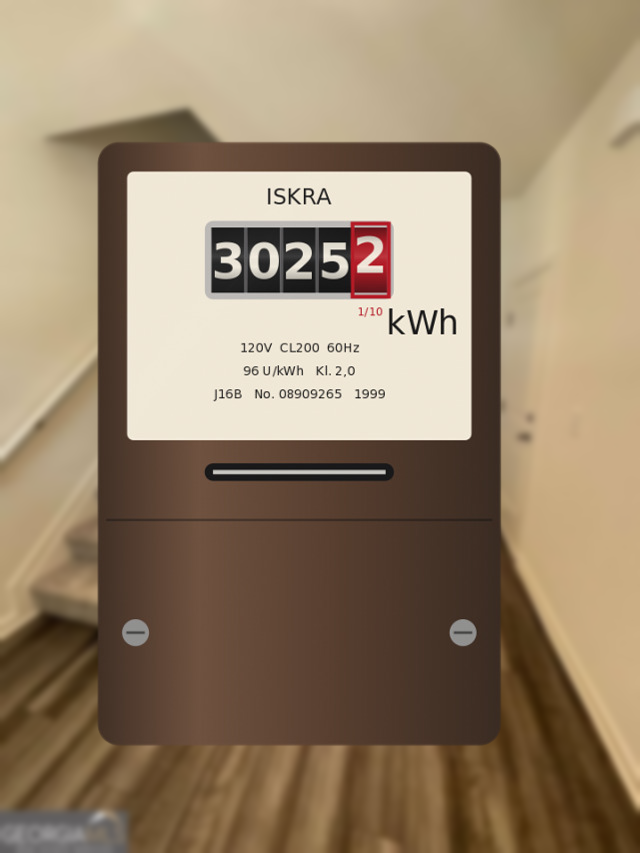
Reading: 3025.2 (kWh)
